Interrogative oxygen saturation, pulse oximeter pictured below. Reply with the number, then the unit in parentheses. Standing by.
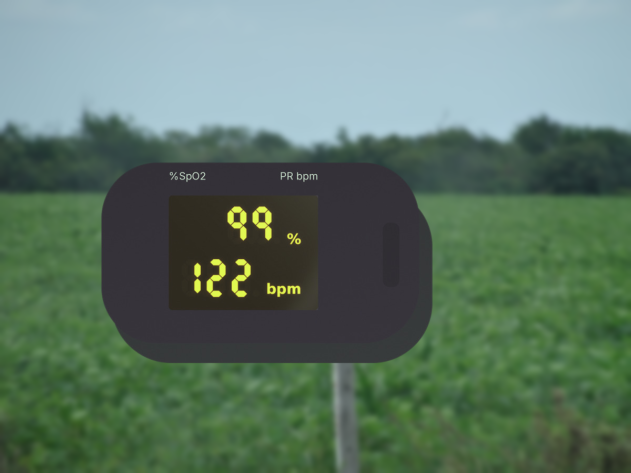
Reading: 99 (%)
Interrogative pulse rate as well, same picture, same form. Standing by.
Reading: 122 (bpm)
